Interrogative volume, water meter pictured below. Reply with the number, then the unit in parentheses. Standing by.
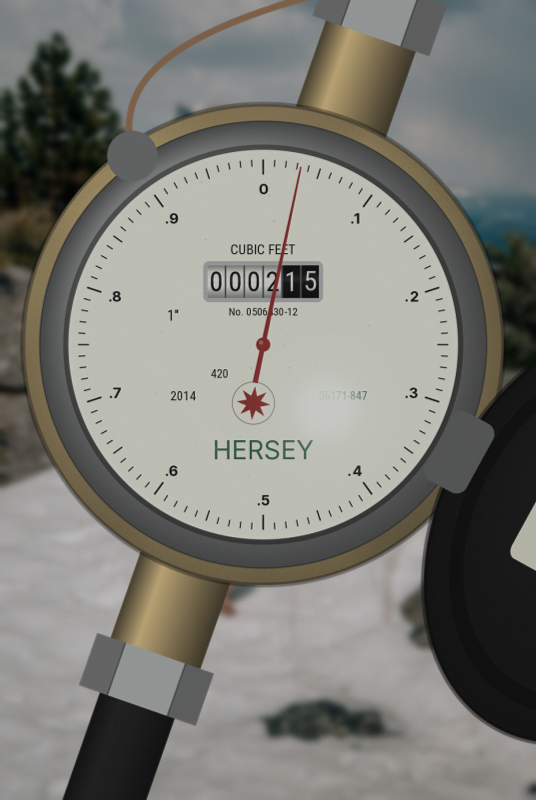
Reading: 215.03 (ft³)
